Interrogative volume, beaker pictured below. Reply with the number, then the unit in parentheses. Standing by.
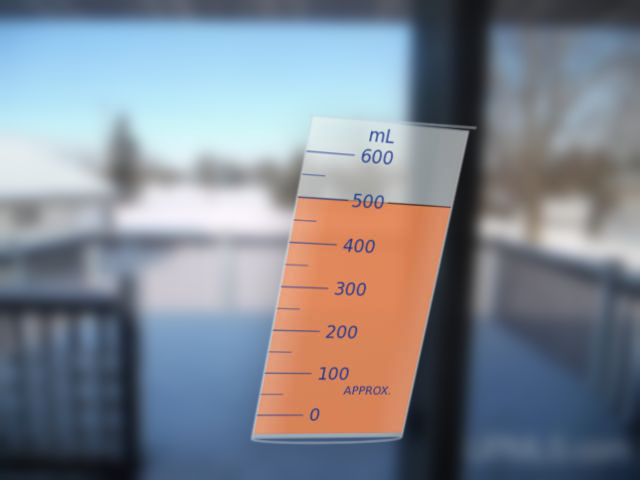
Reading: 500 (mL)
